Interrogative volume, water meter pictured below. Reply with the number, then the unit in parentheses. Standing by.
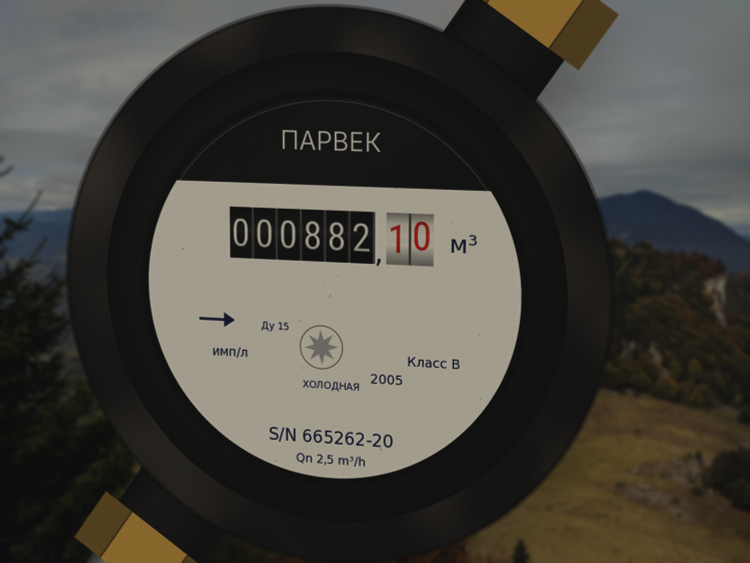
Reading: 882.10 (m³)
